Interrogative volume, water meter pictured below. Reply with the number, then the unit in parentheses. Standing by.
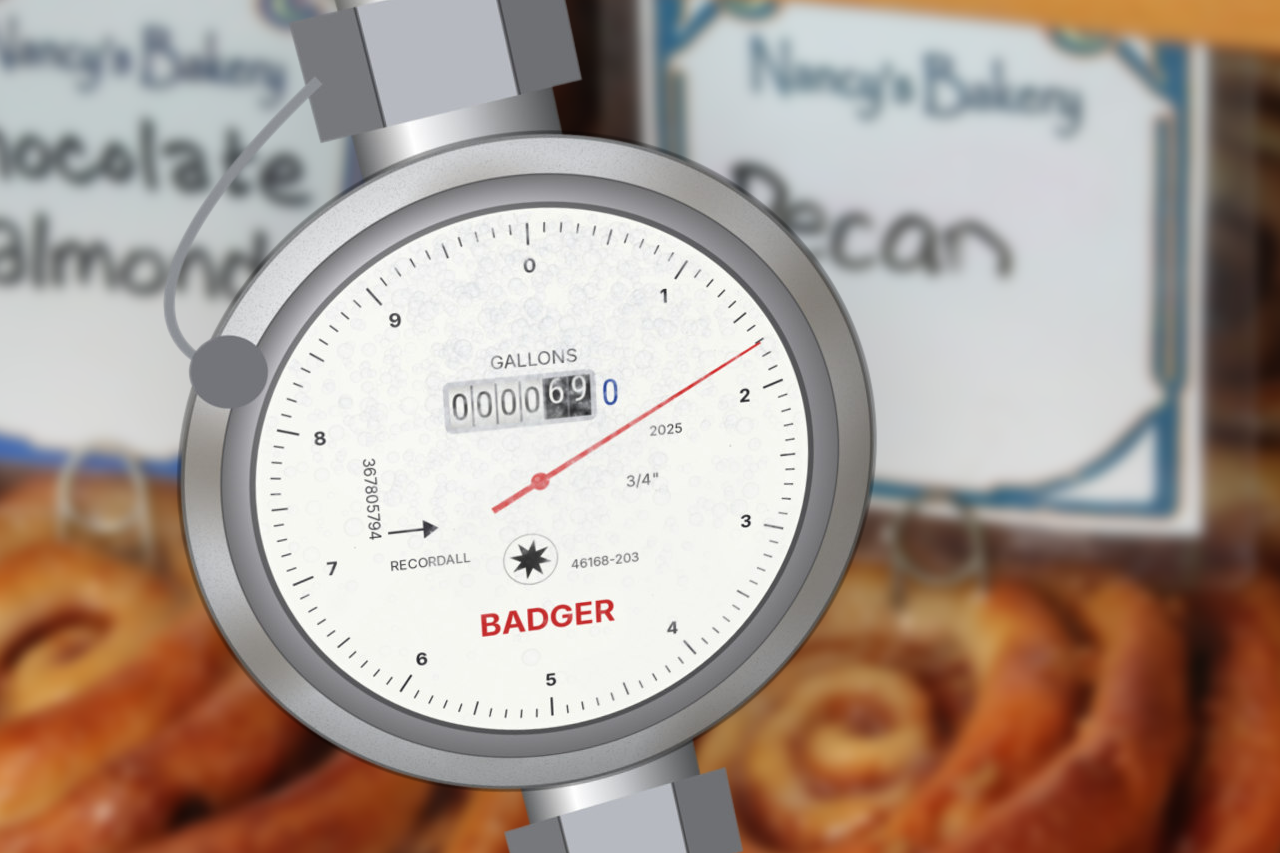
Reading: 691.7 (gal)
